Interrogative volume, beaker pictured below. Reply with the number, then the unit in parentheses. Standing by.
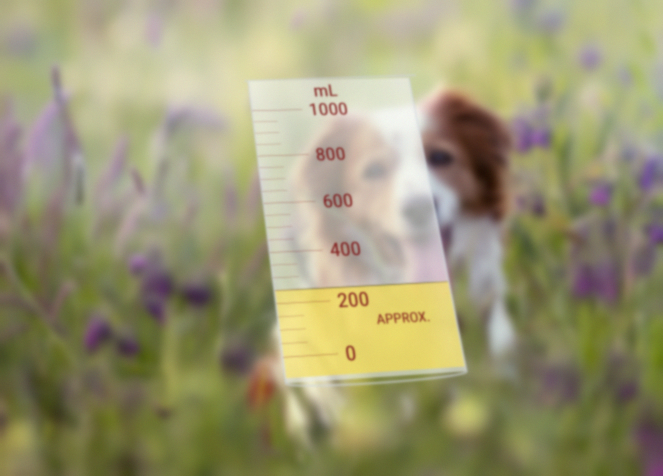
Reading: 250 (mL)
